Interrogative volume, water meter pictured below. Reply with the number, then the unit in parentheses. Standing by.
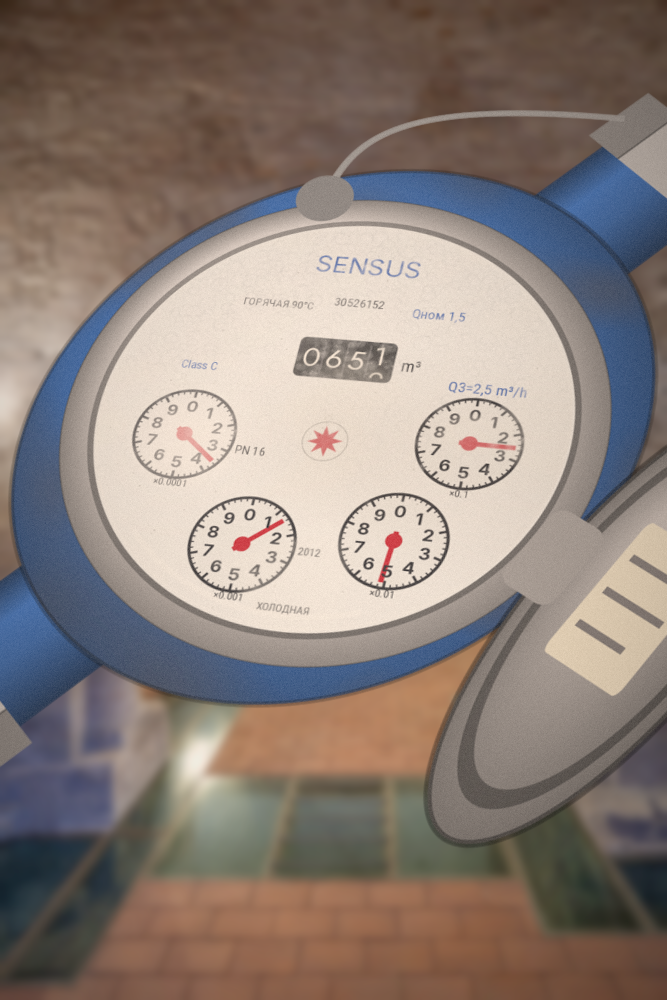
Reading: 651.2513 (m³)
